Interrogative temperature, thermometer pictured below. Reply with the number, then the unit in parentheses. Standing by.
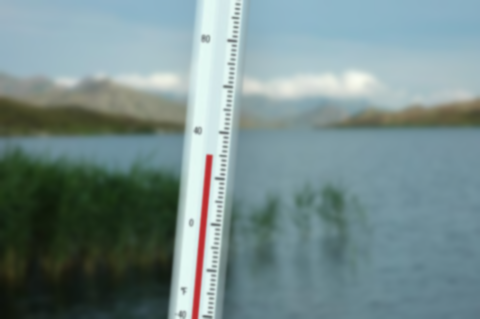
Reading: 30 (°F)
